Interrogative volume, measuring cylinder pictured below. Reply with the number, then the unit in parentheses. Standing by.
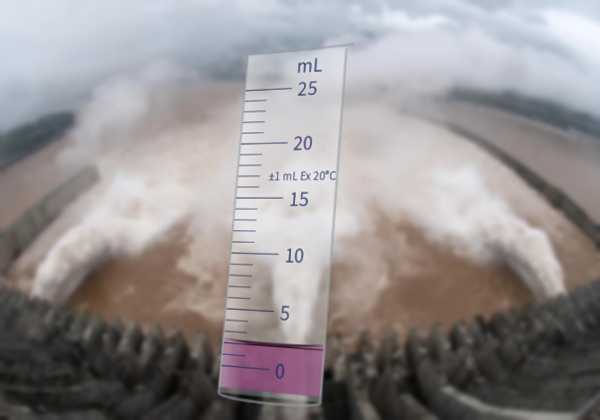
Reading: 2 (mL)
